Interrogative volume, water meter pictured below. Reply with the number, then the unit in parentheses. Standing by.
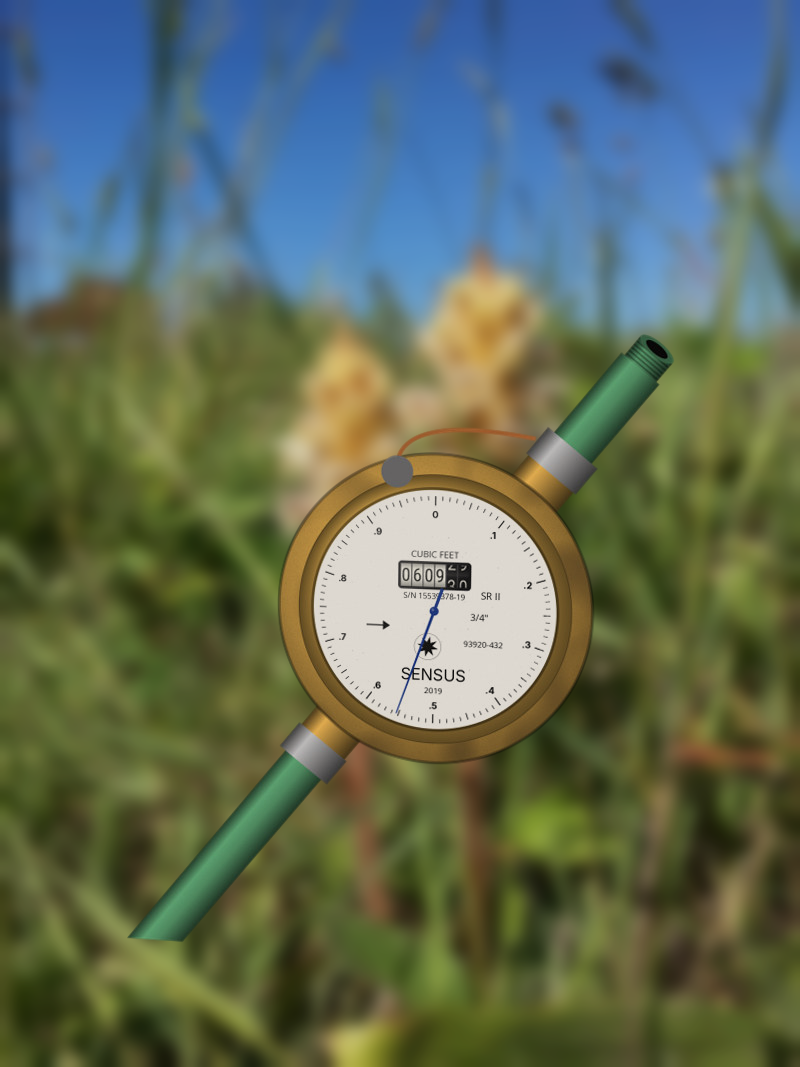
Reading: 60929.55 (ft³)
